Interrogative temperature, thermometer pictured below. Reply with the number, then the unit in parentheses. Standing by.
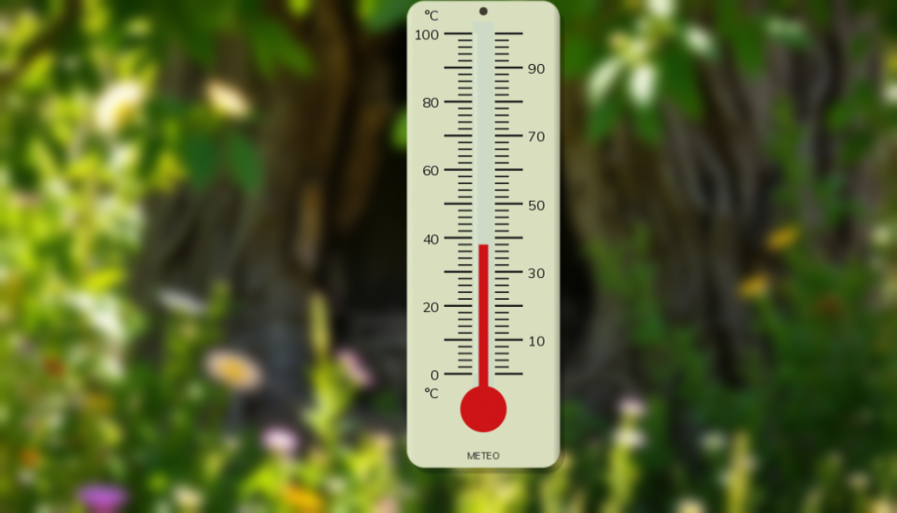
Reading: 38 (°C)
